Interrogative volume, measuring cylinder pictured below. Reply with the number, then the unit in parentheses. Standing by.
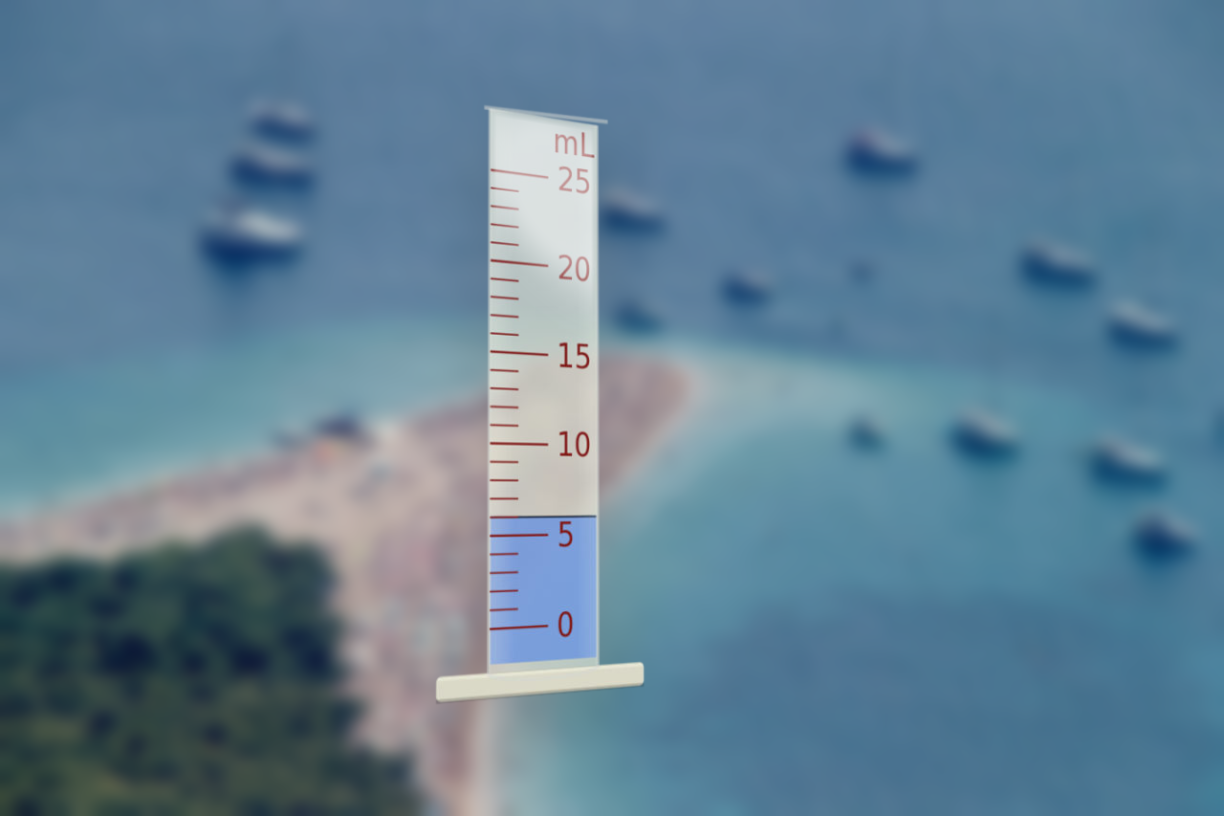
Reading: 6 (mL)
